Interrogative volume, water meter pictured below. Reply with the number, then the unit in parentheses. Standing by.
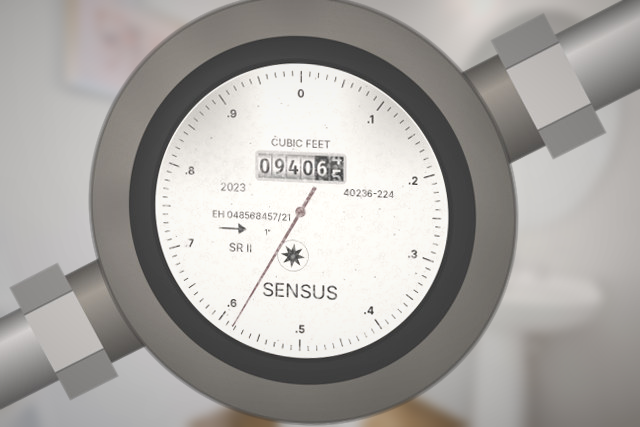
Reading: 94064.58 (ft³)
